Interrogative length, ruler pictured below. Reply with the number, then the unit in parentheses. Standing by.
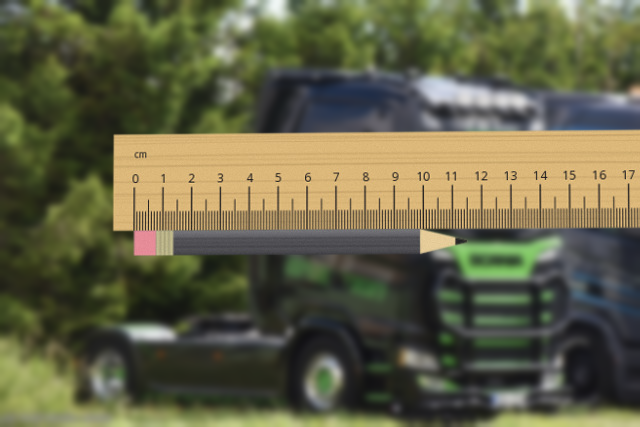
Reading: 11.5 (cm)
